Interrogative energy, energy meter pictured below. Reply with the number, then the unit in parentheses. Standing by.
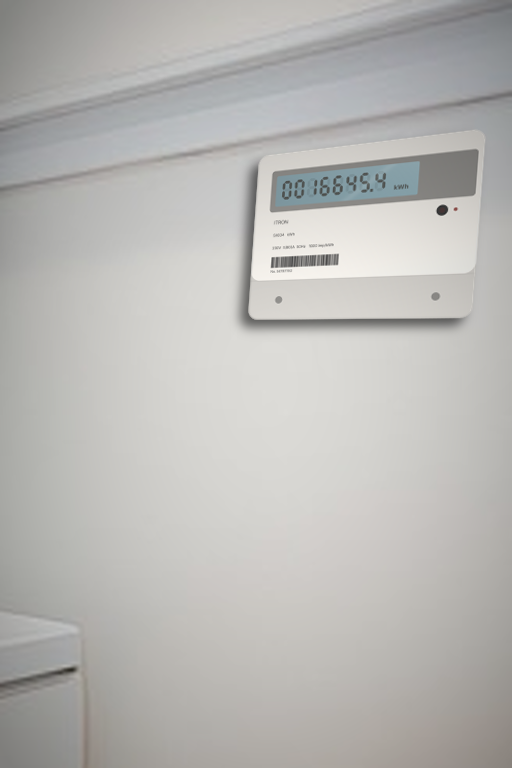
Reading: 16645.4 (kWh)
